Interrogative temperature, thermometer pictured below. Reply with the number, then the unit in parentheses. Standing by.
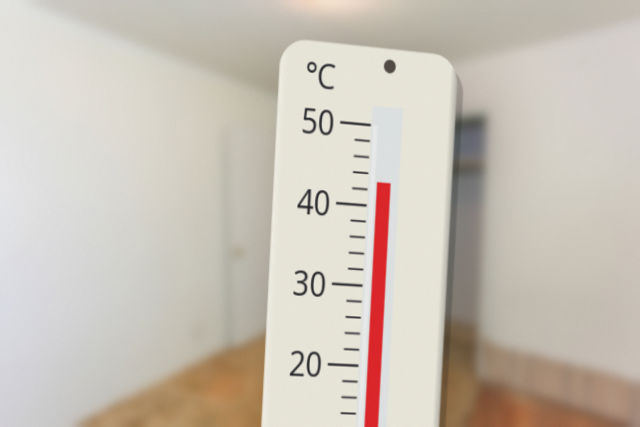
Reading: 43 (°C)
